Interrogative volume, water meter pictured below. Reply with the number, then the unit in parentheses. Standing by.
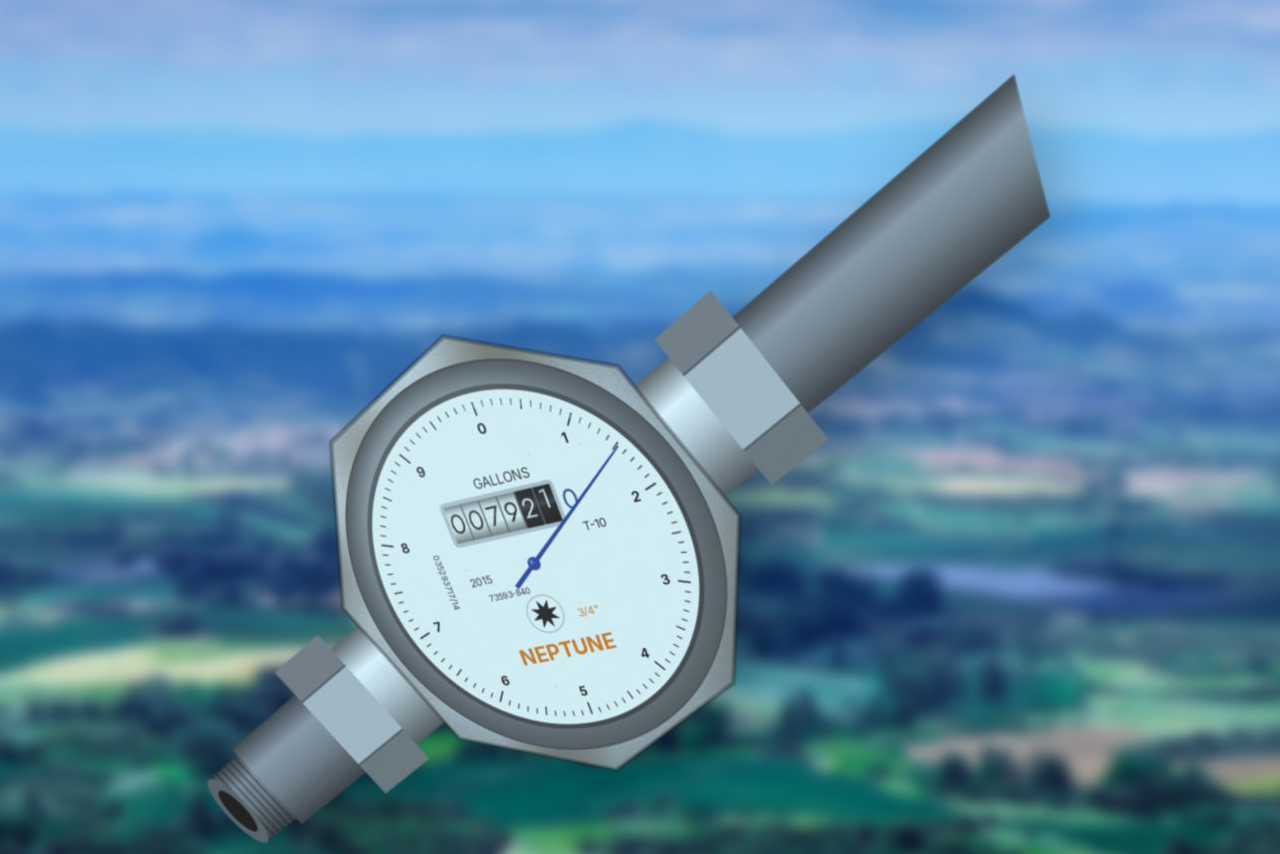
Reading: 79211.5 (gal)
